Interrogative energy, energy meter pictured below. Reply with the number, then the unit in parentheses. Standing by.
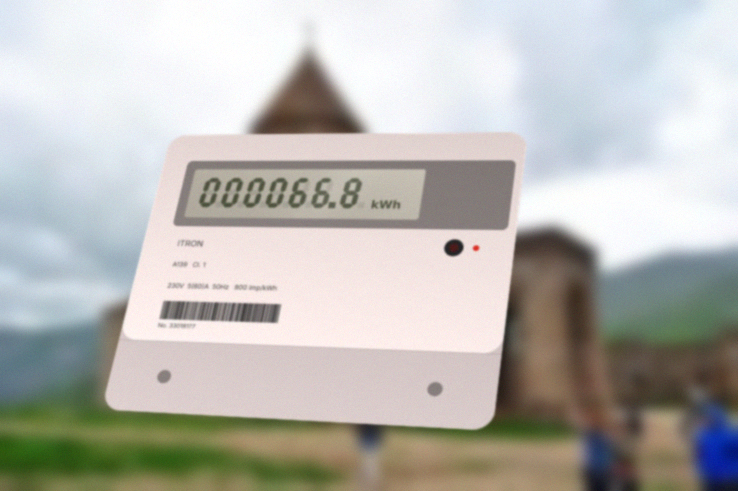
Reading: 66.8 (kWh)
